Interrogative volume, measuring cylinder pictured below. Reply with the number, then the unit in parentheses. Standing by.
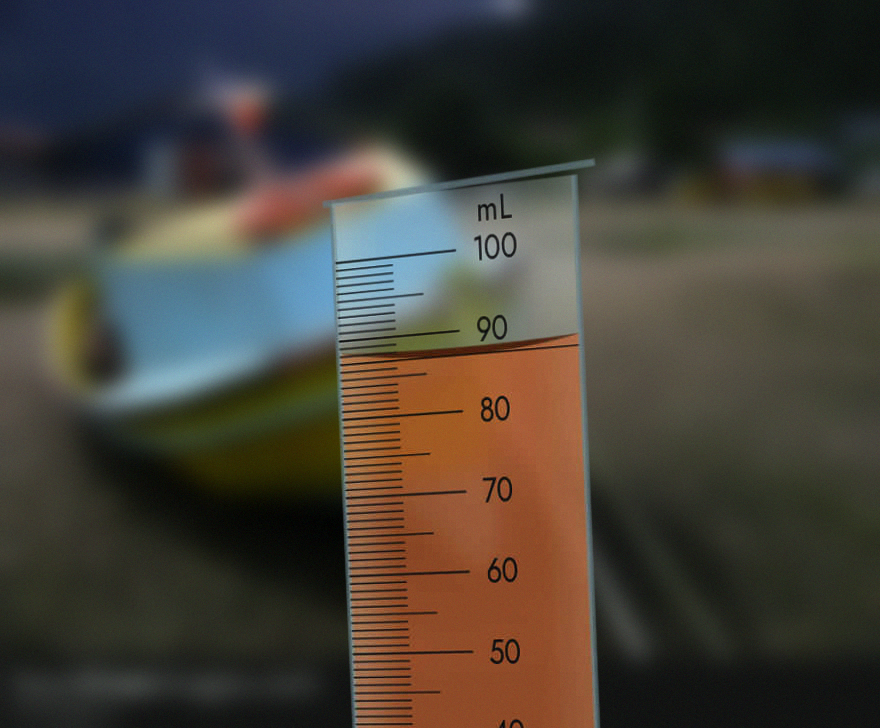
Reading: 87 (mL)
